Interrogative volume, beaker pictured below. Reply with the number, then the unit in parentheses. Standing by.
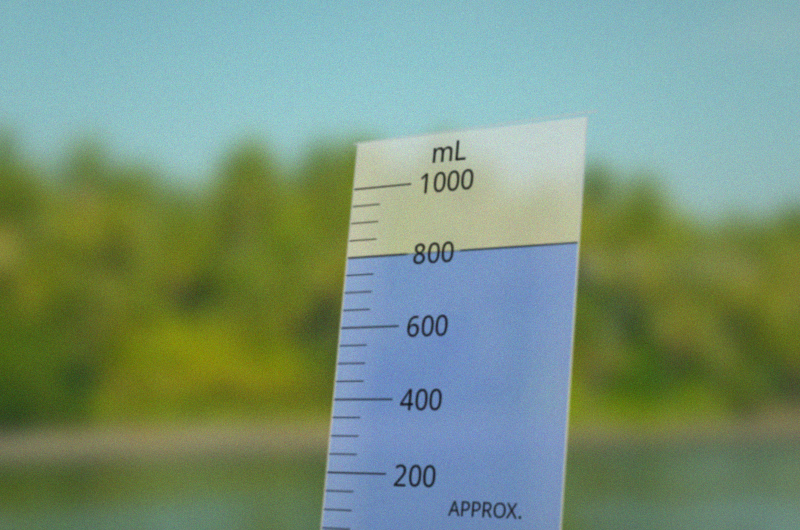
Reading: 800 (mL)
